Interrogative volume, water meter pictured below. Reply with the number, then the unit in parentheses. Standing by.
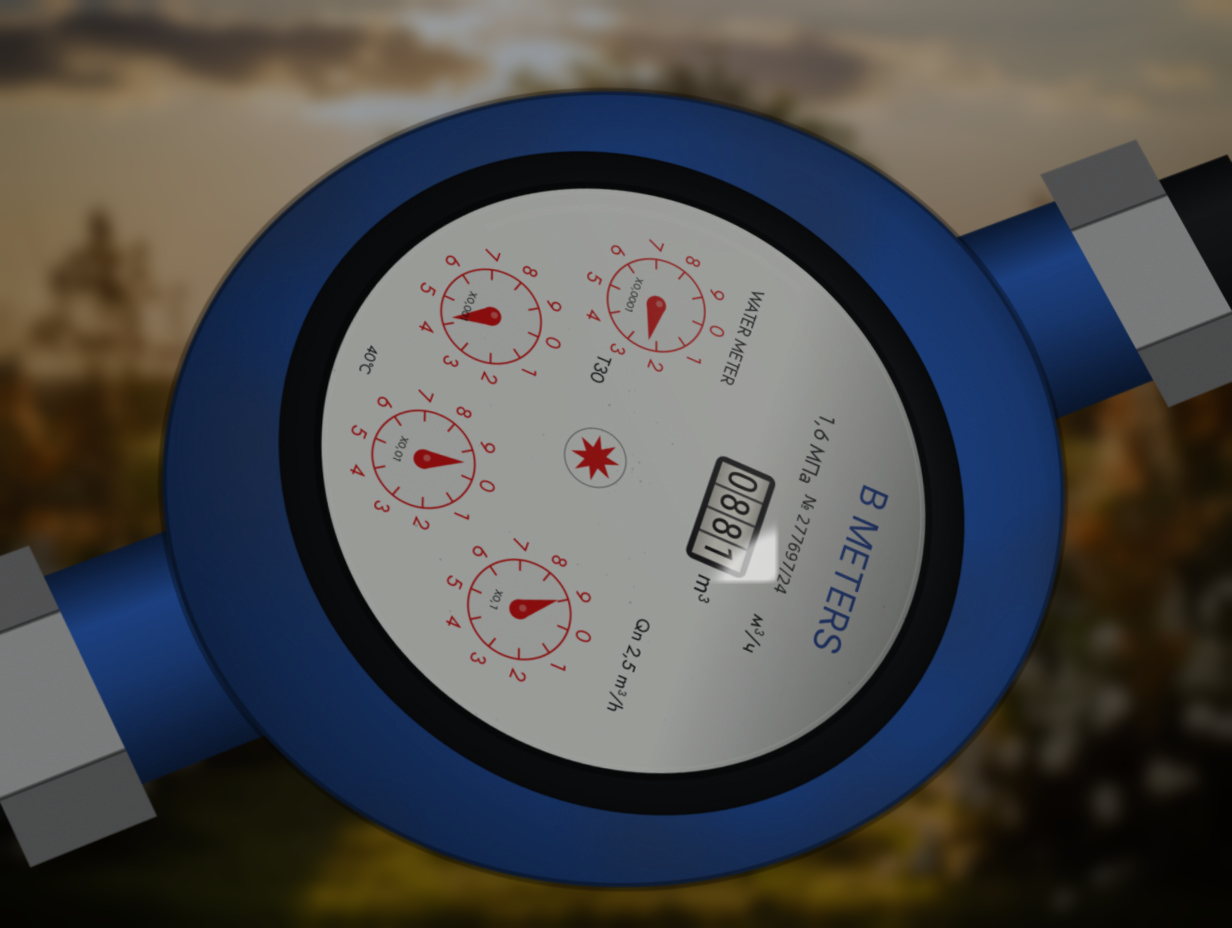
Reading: 881.8942 (m³)
